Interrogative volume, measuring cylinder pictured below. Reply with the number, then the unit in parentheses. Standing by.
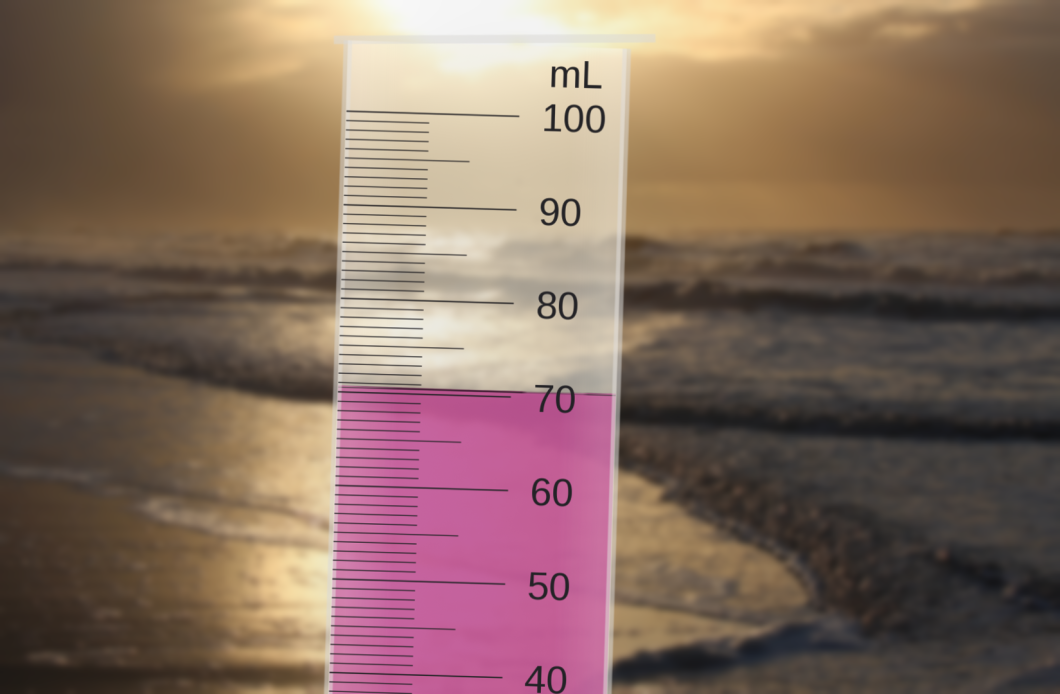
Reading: 70.5 (mL)
